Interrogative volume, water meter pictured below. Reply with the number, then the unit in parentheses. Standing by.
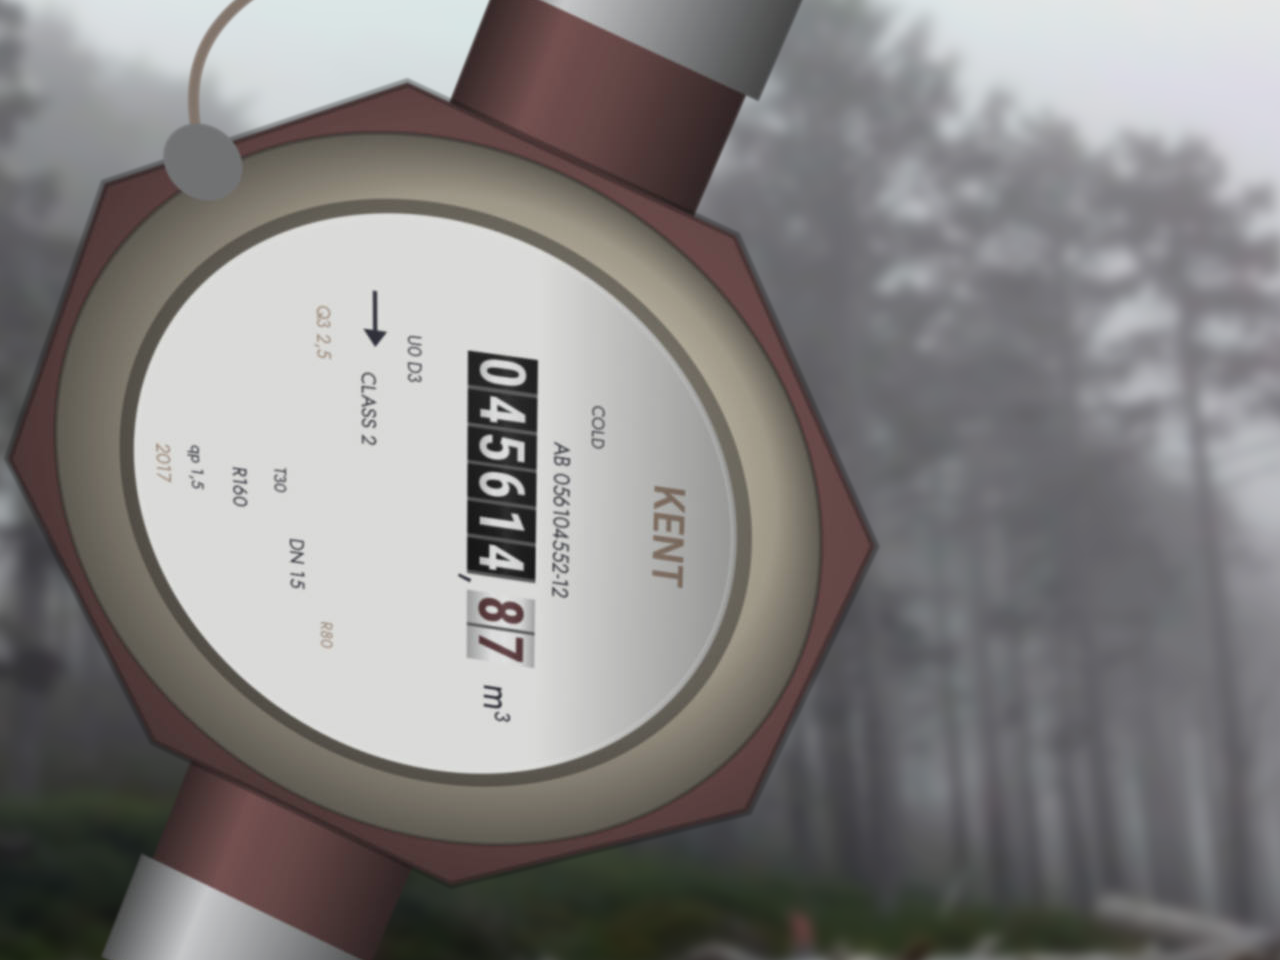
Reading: 45614.87 (m³)
